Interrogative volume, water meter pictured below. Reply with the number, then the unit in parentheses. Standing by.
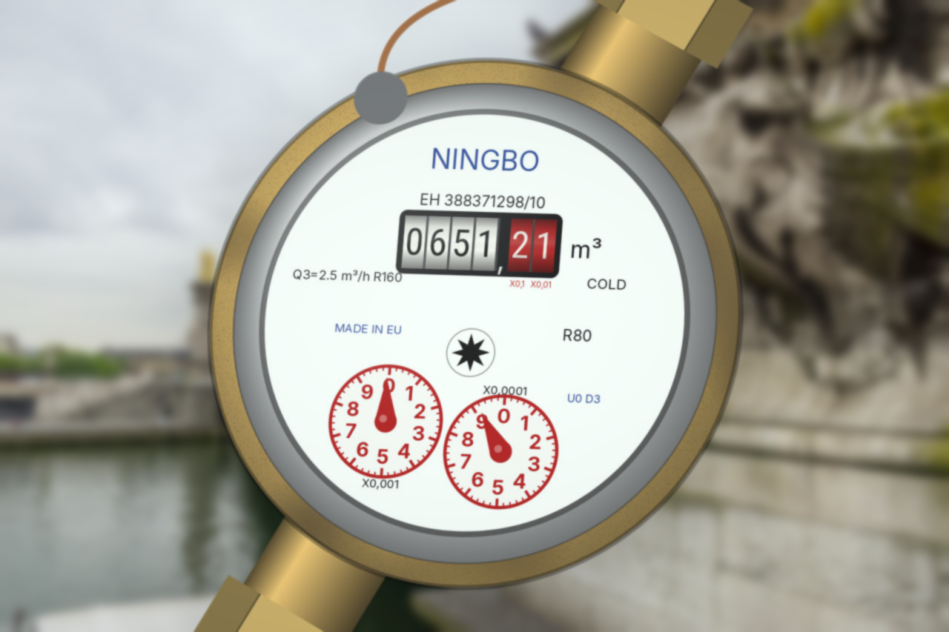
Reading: 651.2099 (m³)
